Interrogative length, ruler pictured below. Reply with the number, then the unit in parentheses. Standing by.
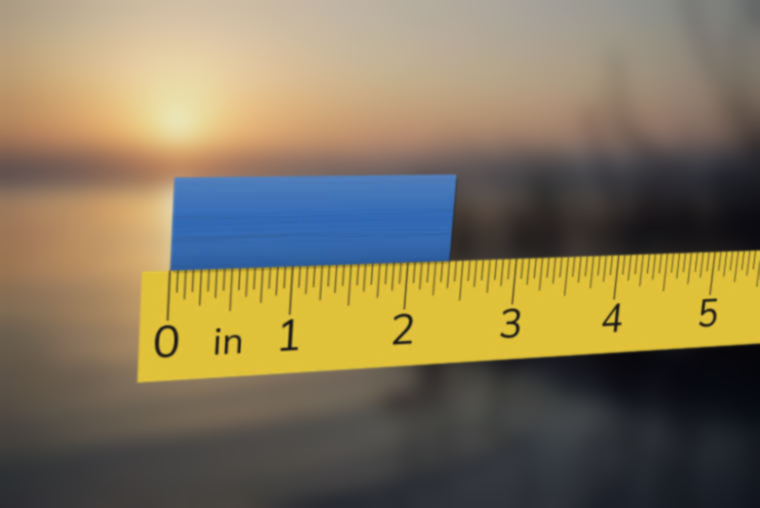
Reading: 2.375 (in)
